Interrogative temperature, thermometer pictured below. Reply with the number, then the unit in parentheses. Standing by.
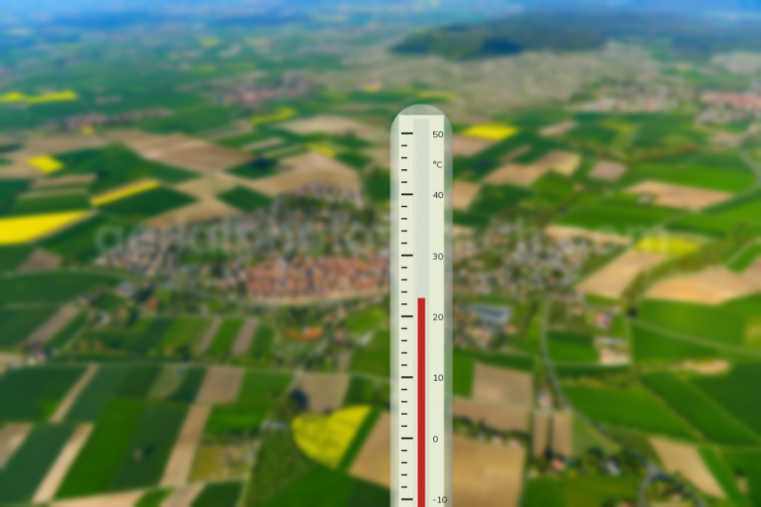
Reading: 23 (°C)
